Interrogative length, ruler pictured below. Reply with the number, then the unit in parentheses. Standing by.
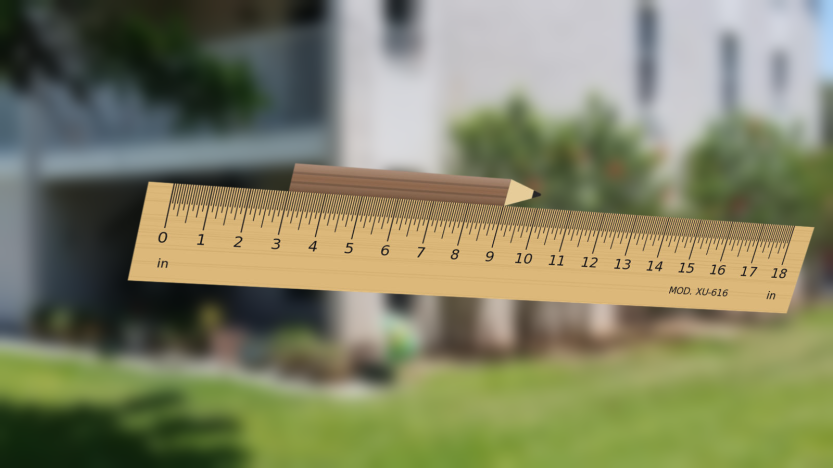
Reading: 7 (in)
